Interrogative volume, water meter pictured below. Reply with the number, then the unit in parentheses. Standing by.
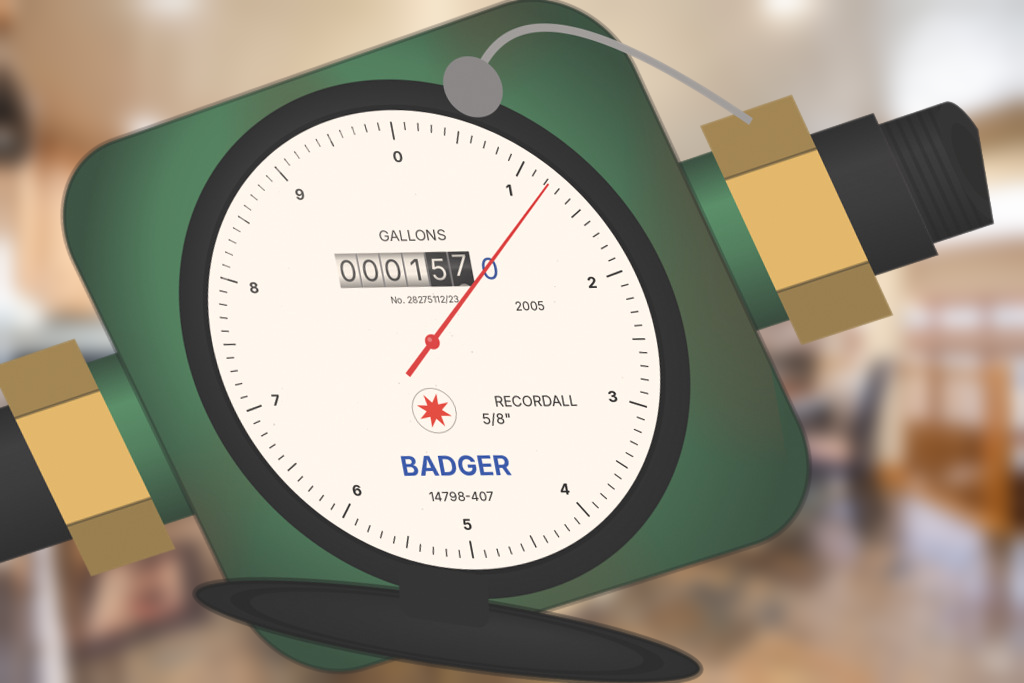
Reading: 1571.2 (gal)
